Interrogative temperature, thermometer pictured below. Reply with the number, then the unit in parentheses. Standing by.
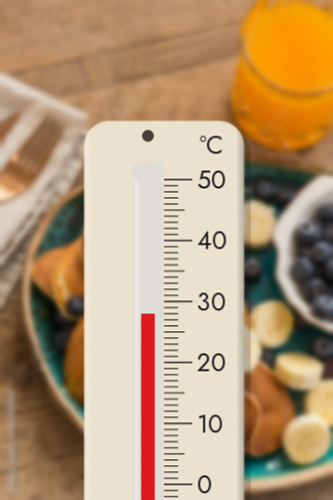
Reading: 28 (°C)
